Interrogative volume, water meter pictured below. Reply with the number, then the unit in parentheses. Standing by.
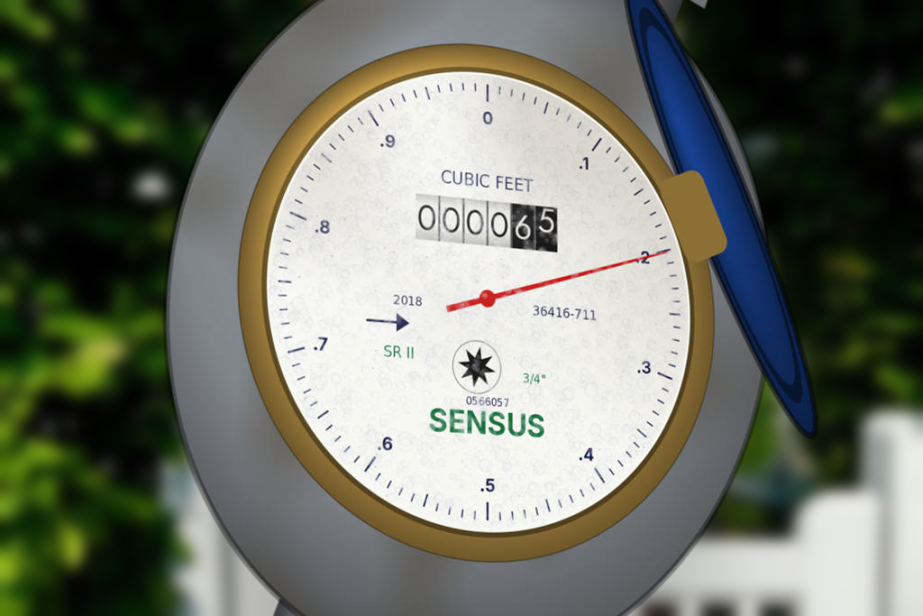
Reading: 65.20 (ft³)
